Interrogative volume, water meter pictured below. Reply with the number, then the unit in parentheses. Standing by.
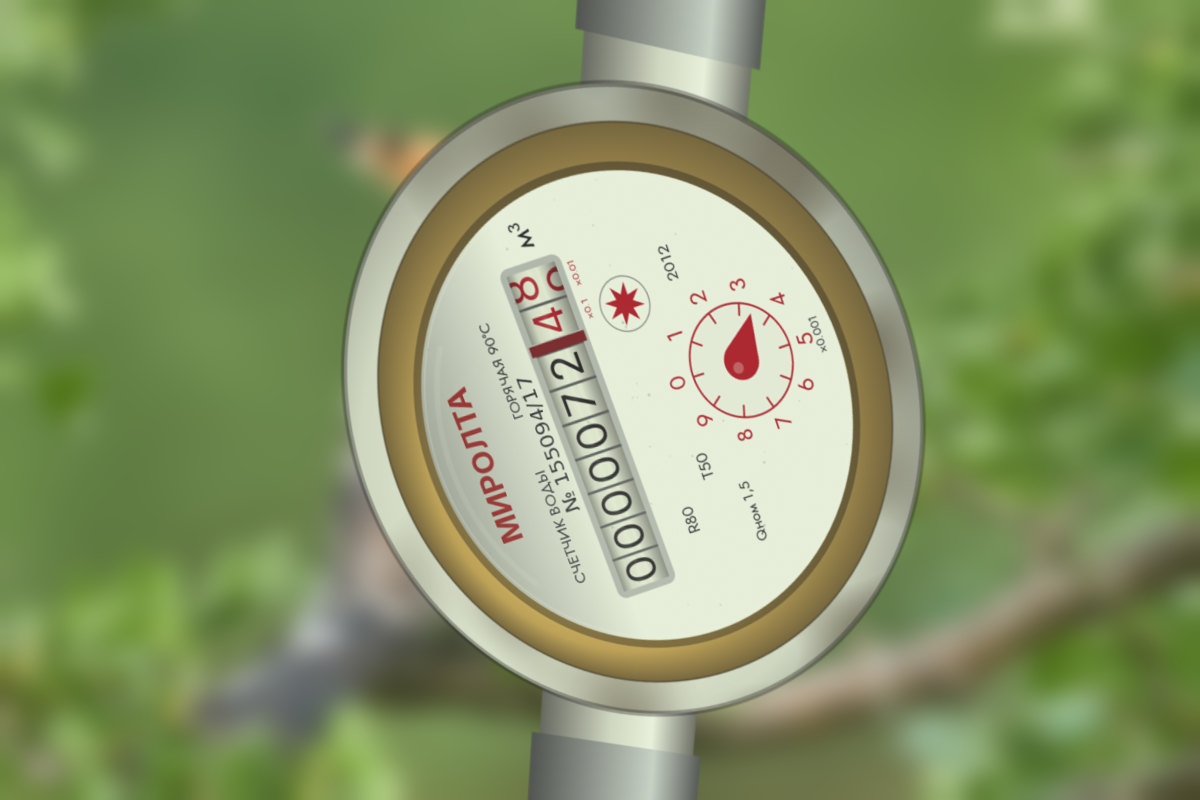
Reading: 72.483 (m³)
